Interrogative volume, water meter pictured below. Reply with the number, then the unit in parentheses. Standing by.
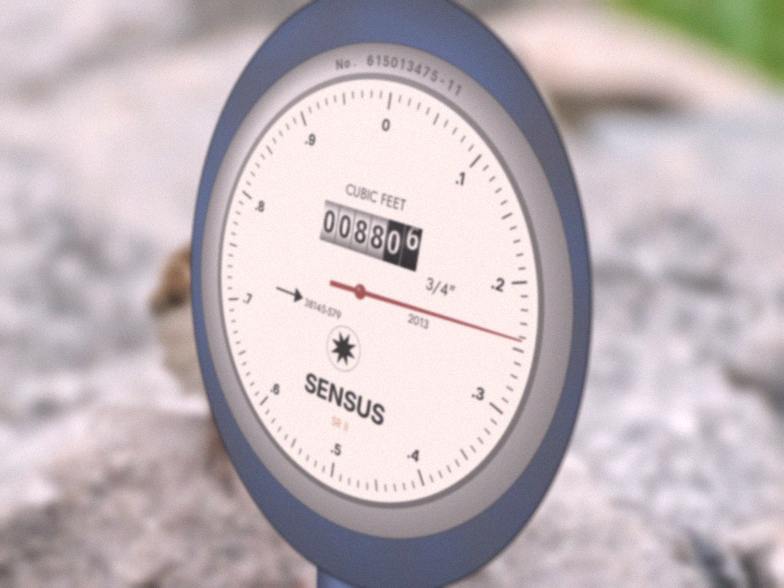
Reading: 8806.24 (ft³)
